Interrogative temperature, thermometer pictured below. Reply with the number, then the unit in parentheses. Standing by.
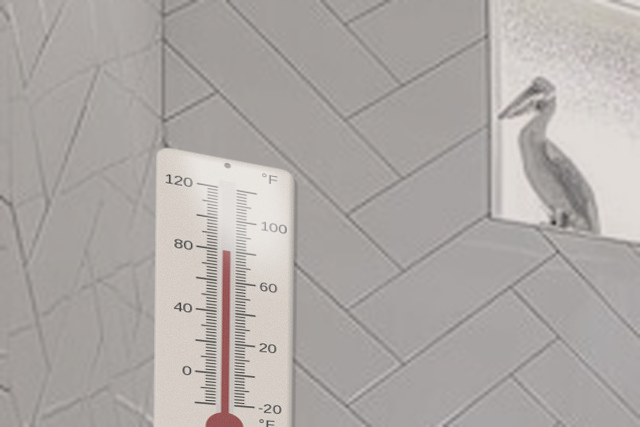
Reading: 80 (°F)
